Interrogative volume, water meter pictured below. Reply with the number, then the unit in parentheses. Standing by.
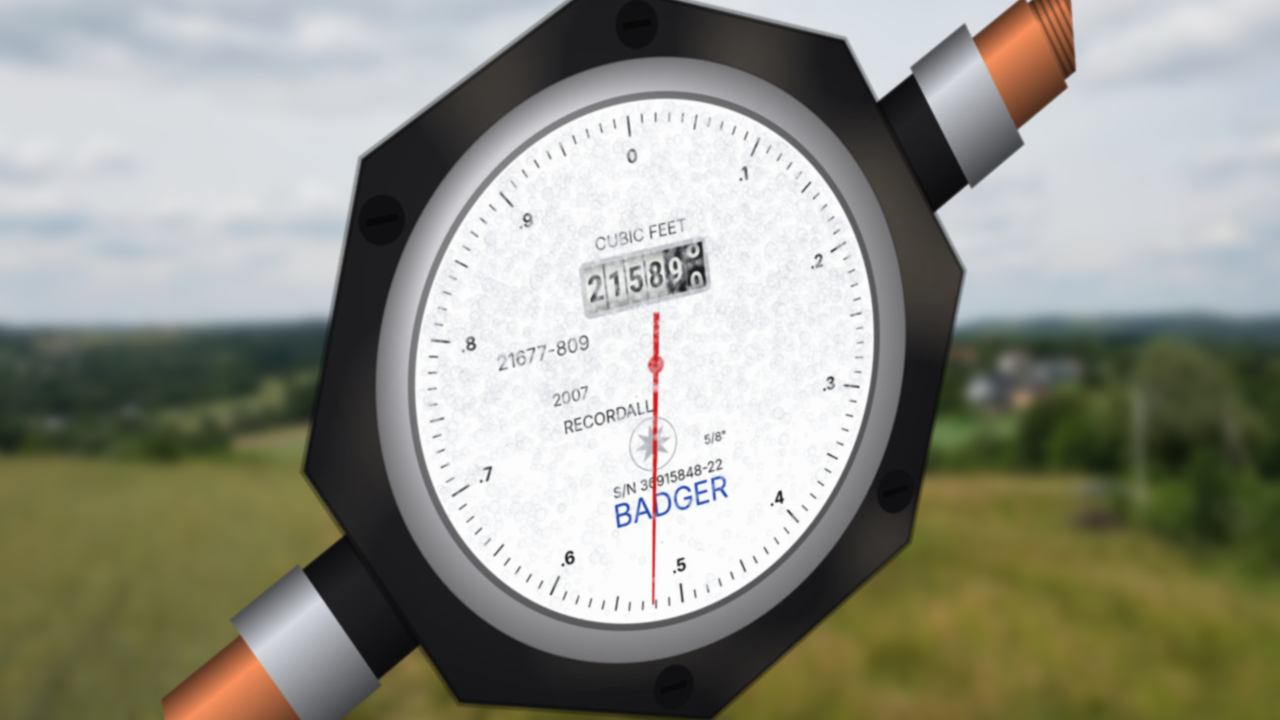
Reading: 215898.52 (ft³)
